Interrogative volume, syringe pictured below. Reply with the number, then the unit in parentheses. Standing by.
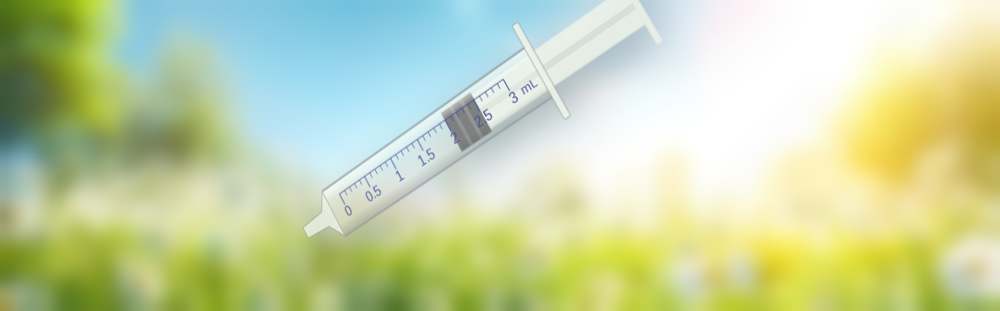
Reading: 2 (mL)
